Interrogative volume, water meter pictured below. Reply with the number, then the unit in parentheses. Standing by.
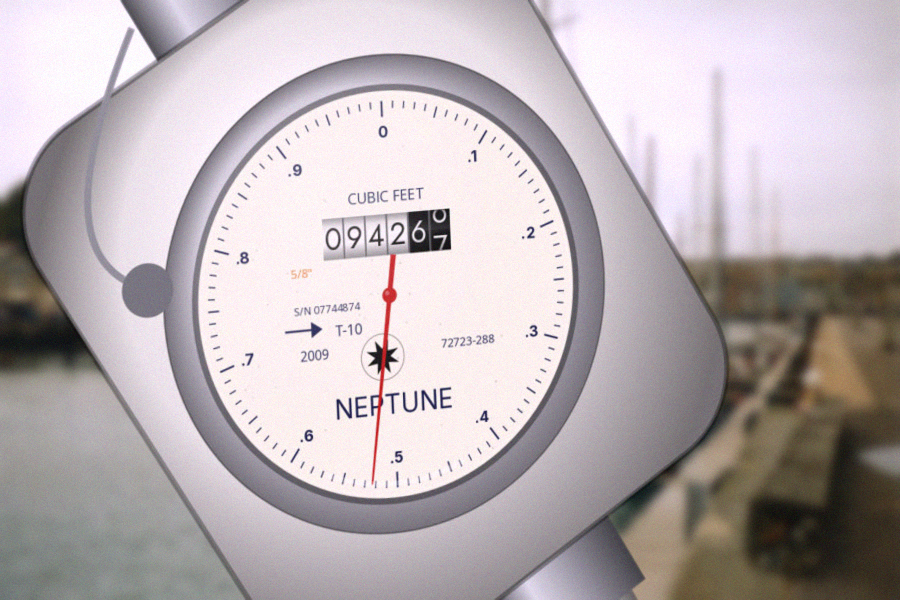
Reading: 94266.52 (ft³)
